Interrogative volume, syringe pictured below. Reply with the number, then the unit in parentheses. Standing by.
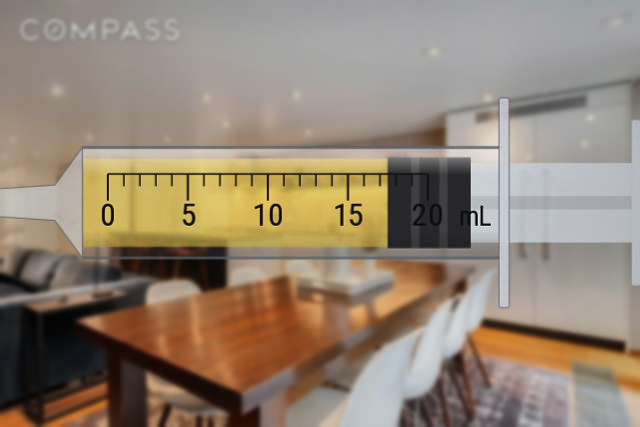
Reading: 17.5 (mL)
